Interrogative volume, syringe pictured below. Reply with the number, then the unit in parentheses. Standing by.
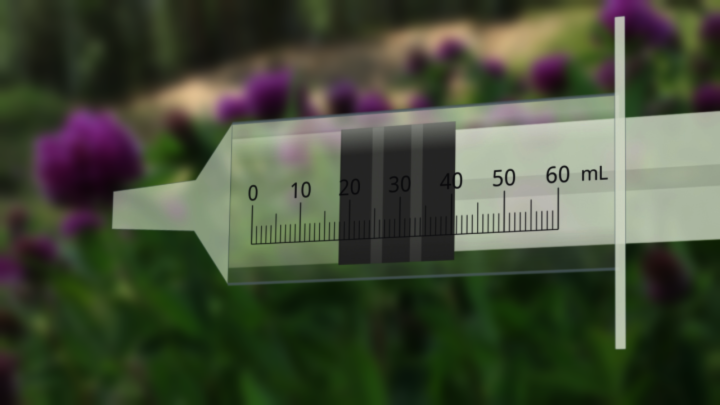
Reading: 18 (mL)
